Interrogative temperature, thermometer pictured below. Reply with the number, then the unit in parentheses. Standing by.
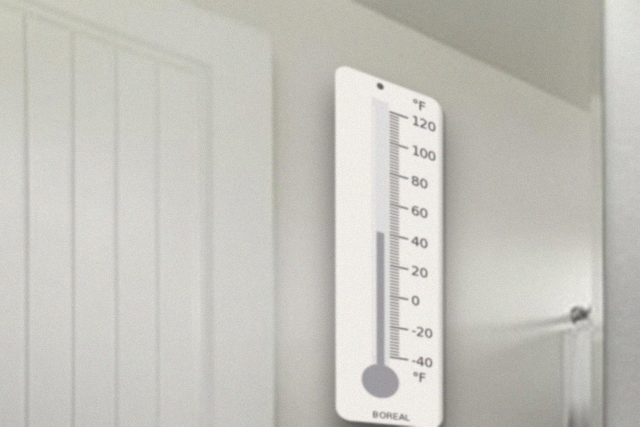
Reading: 40 (°F)
